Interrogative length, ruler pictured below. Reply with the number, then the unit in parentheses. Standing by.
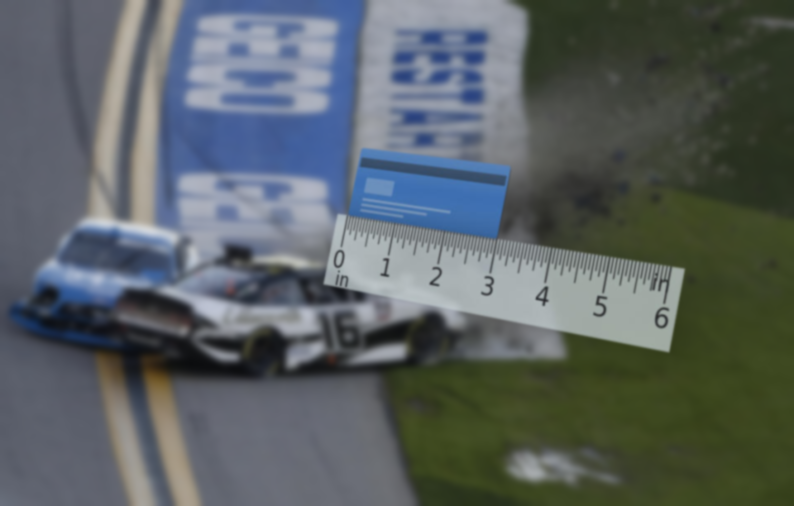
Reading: 3 (in)
